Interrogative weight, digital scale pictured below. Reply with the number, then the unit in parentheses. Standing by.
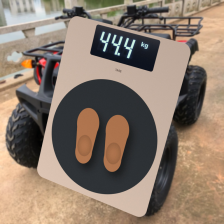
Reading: 44.4 (kg)
